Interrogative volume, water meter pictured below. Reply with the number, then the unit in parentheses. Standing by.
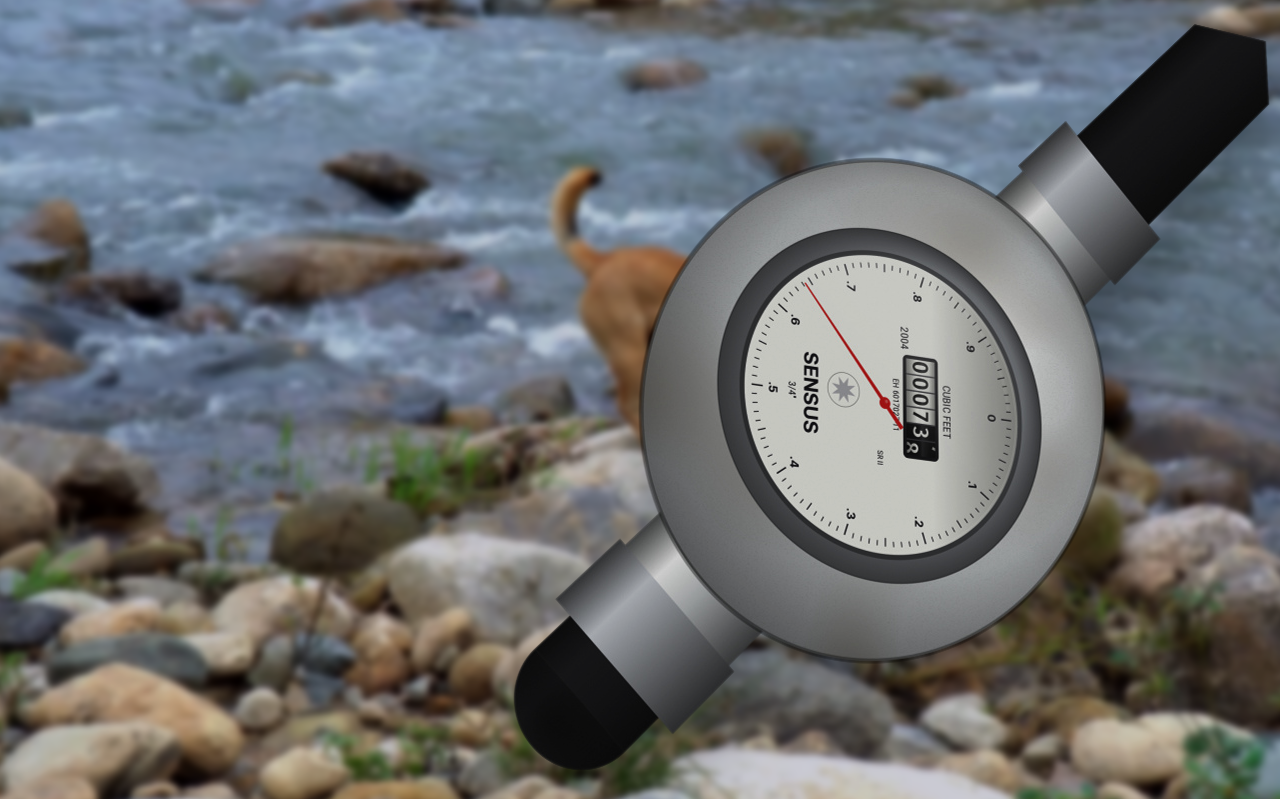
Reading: 737.64 (ft³)
